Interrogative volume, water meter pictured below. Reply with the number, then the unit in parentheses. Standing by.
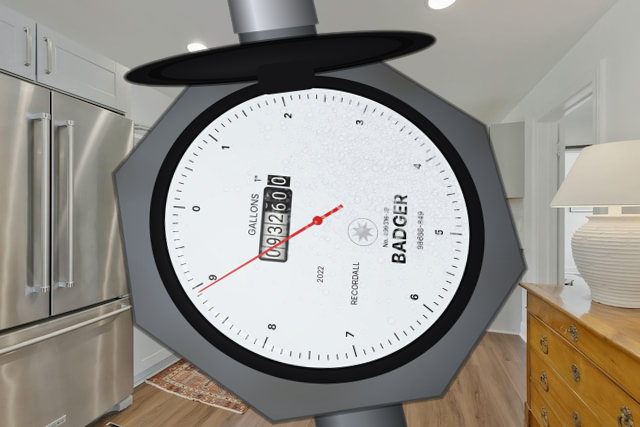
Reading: 932598.9 (gal)
